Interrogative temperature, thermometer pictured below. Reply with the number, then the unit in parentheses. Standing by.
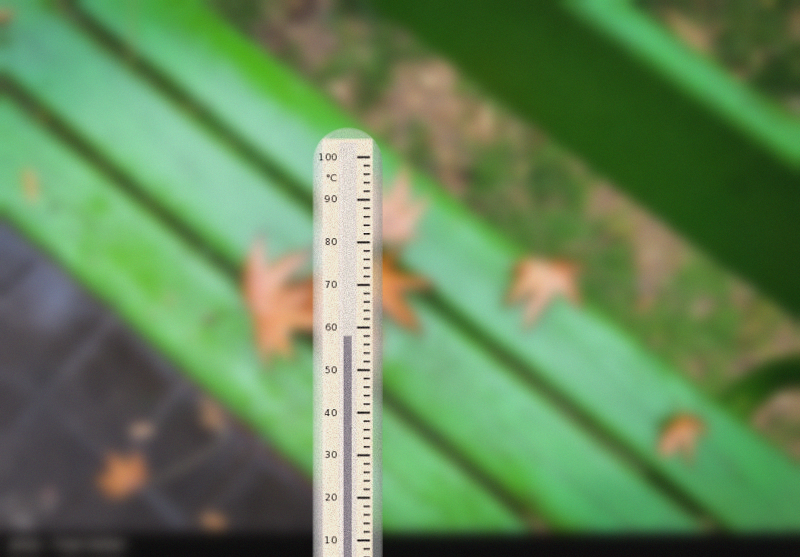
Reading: 58 (°C)
